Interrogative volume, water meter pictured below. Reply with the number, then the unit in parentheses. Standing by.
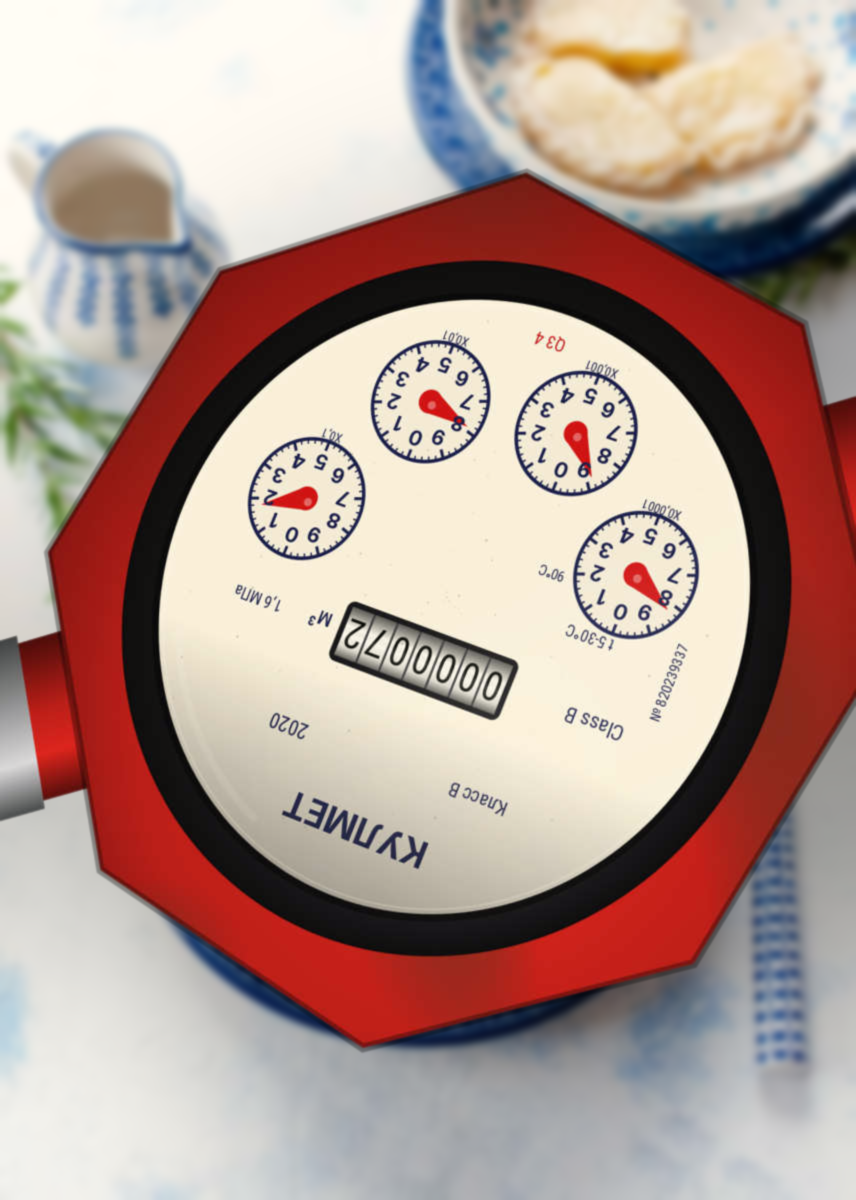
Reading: 72.1788 (m³)
